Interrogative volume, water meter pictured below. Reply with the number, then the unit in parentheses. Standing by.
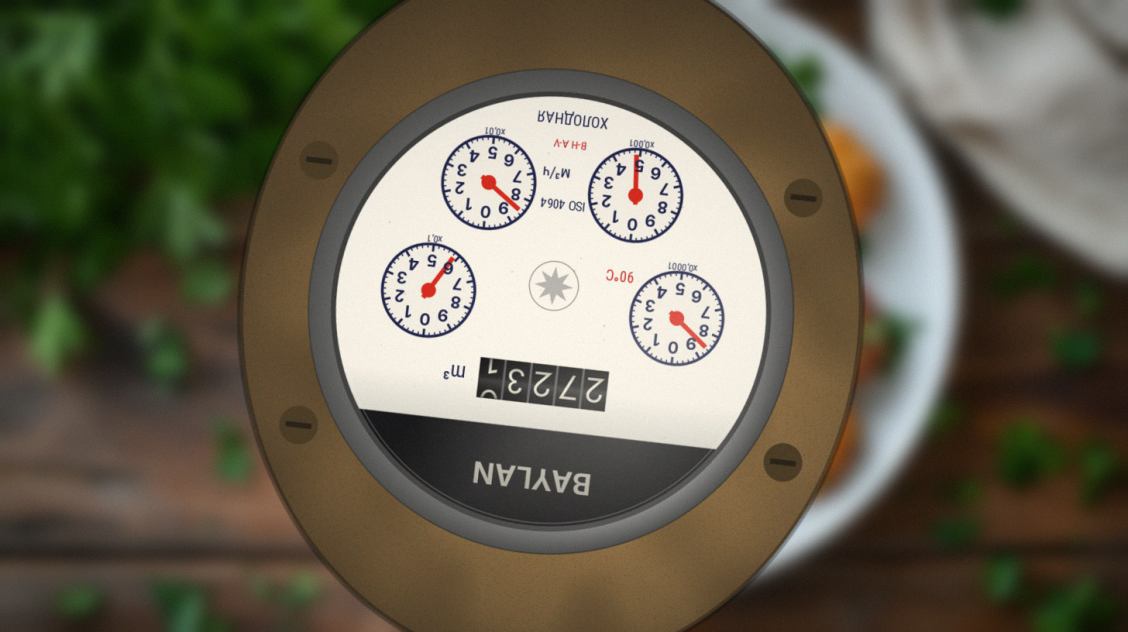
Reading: 27230.5848 (m³)
